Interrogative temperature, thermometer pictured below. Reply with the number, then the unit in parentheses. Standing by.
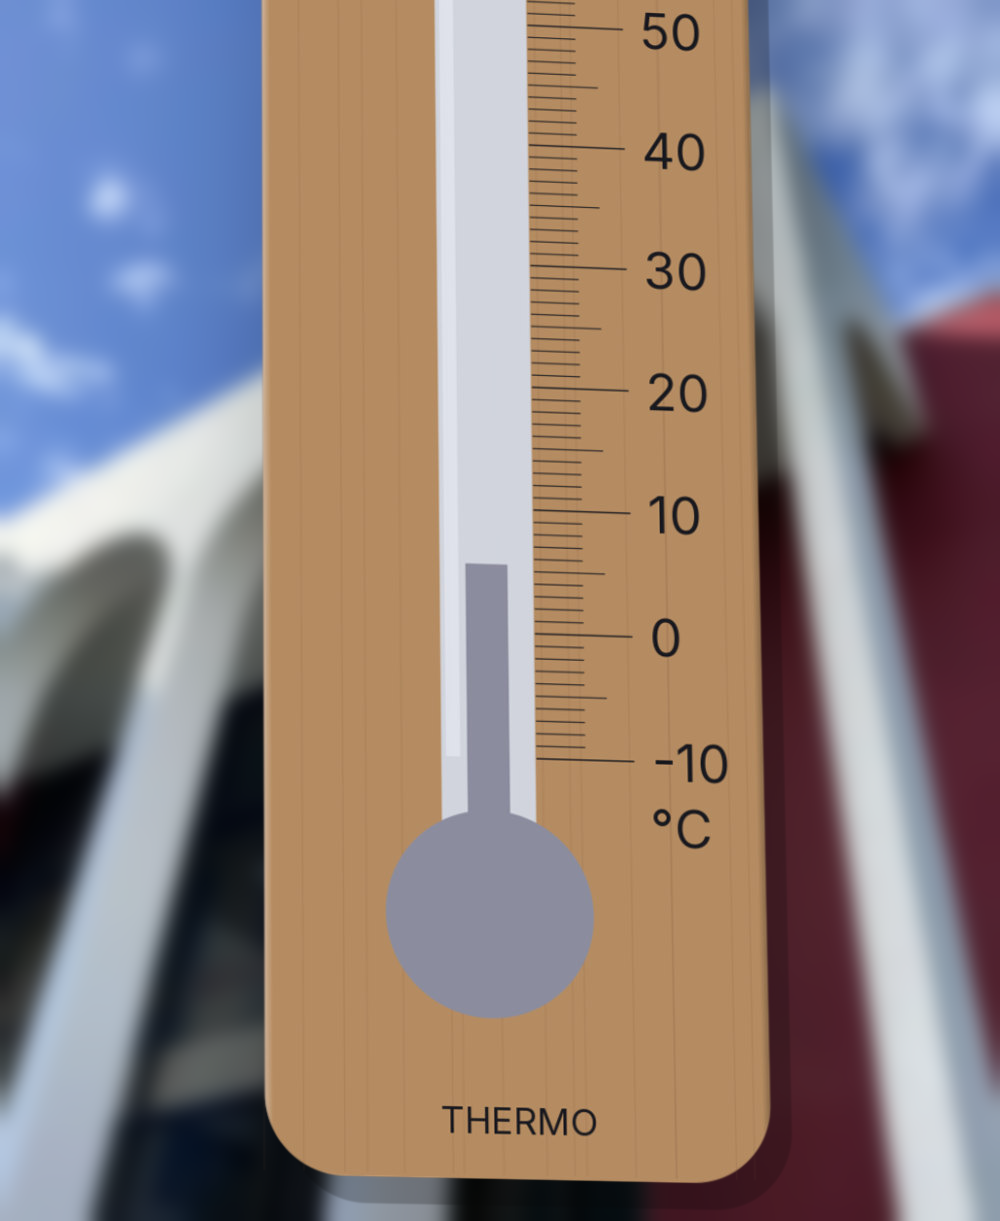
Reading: 5.5 (°C)
